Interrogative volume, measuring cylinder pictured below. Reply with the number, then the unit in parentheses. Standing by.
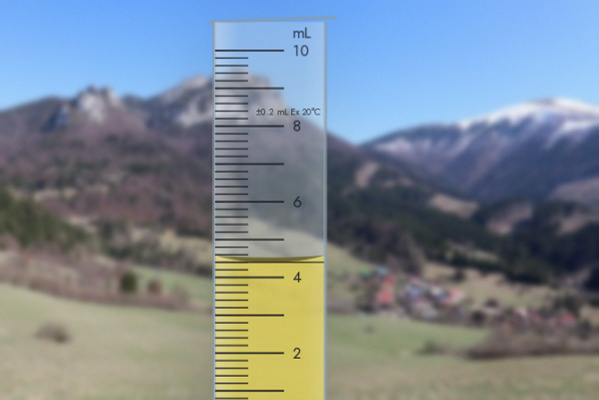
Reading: 4.4 (mL)
